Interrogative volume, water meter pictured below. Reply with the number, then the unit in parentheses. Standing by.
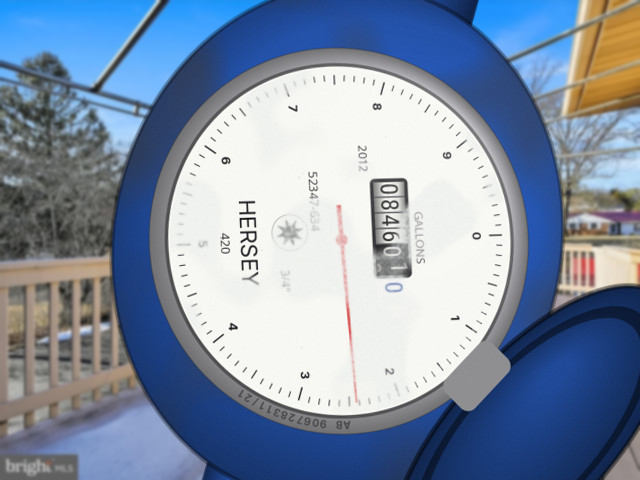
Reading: 846012.4 (gal)
